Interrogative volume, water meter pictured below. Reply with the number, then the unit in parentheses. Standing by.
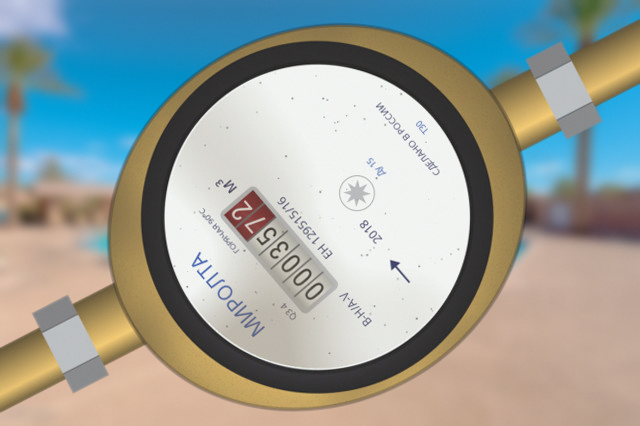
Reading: 35.72 (m³)
